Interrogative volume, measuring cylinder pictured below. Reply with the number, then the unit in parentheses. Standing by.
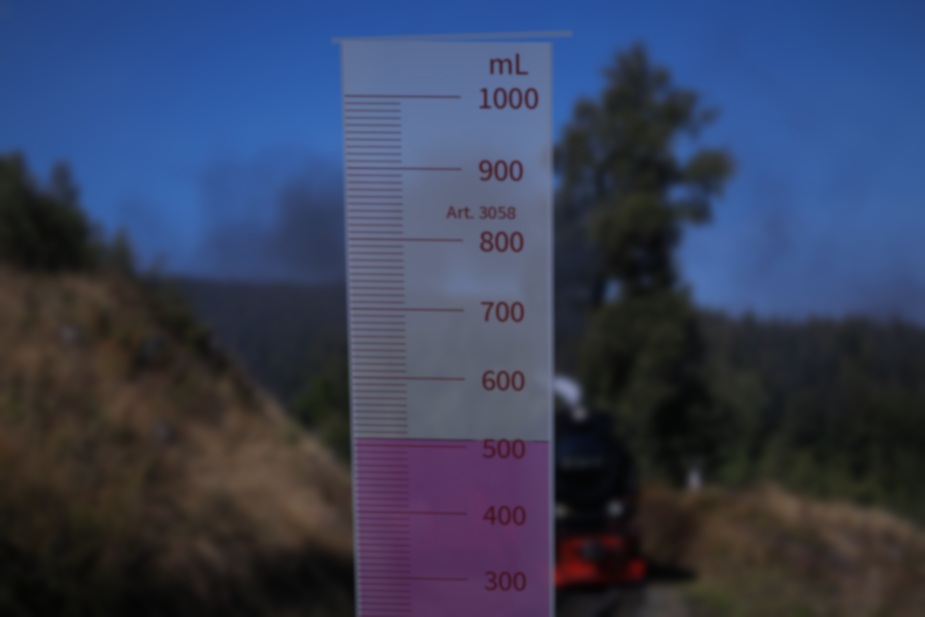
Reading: 510 (mL)
